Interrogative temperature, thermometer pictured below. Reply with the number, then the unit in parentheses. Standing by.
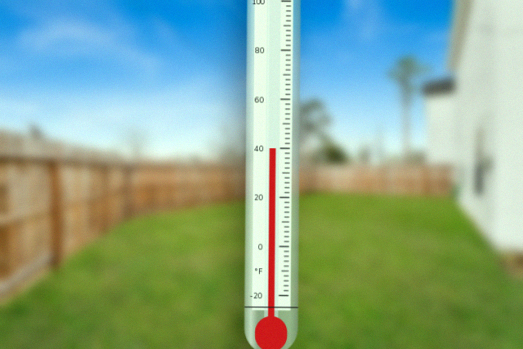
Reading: 40 (°F)
